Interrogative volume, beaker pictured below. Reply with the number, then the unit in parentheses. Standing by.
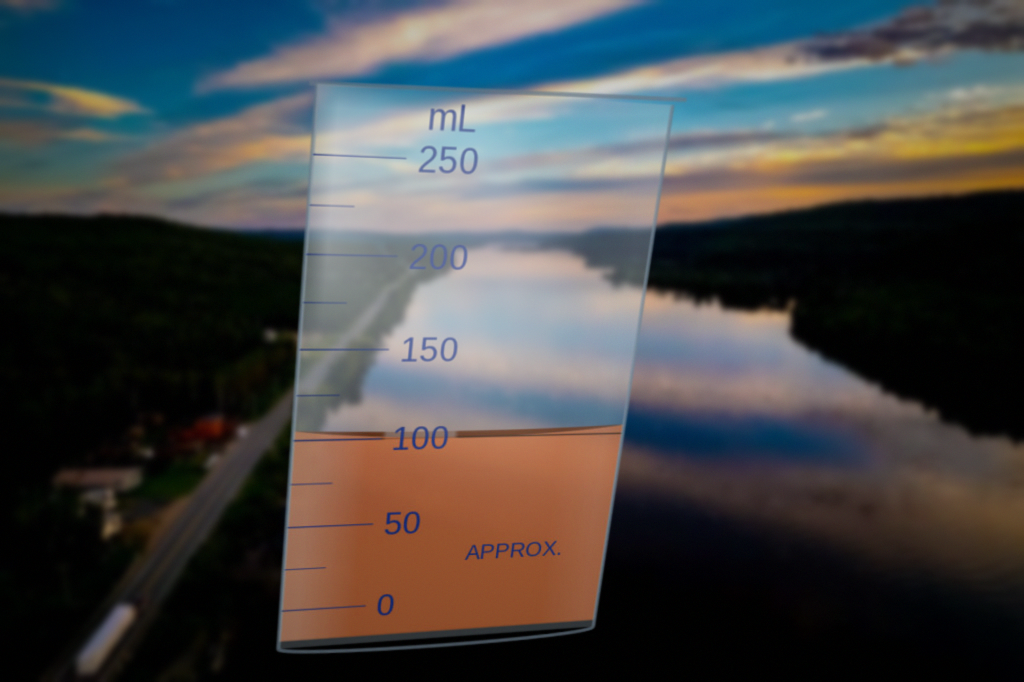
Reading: 100 (mL)
